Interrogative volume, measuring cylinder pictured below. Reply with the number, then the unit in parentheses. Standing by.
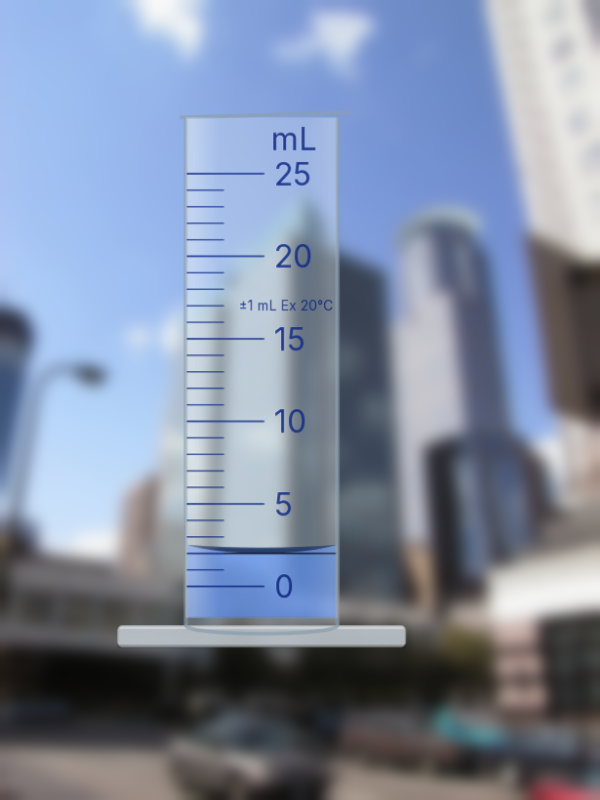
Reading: 2 (mL)
